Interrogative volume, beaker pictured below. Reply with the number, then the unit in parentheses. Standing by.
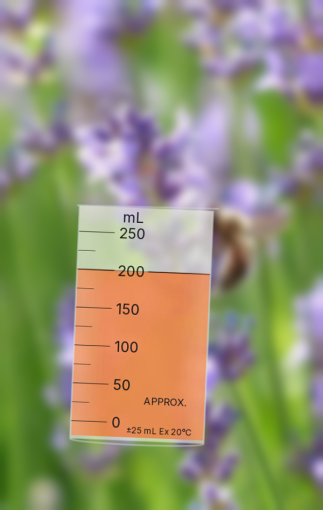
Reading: 200 (mL)
